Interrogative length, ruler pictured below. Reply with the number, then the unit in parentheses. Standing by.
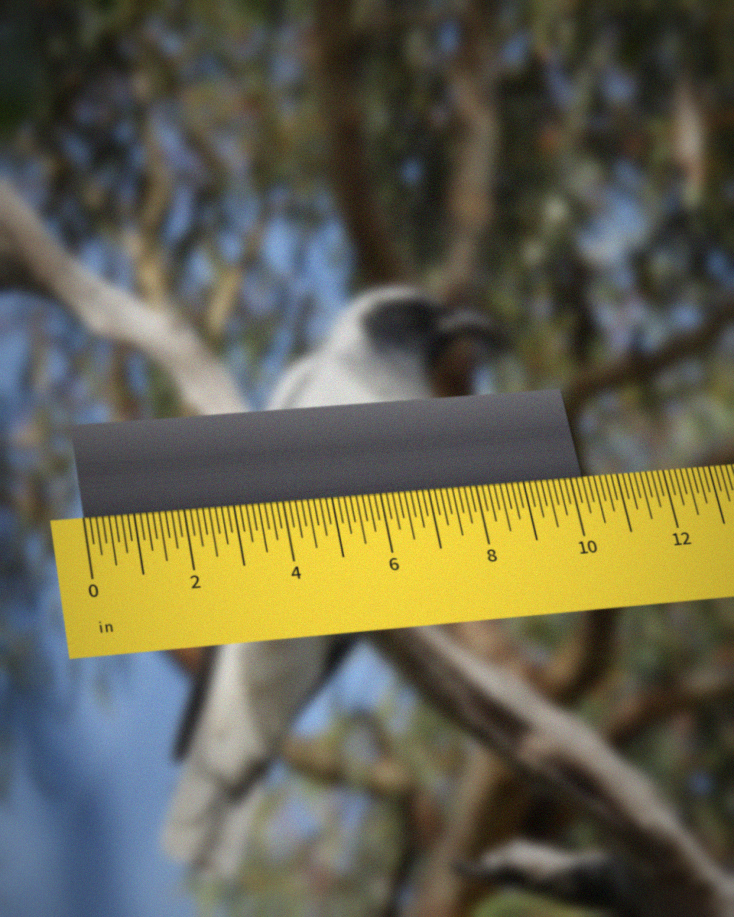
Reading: 10.25 (in)
